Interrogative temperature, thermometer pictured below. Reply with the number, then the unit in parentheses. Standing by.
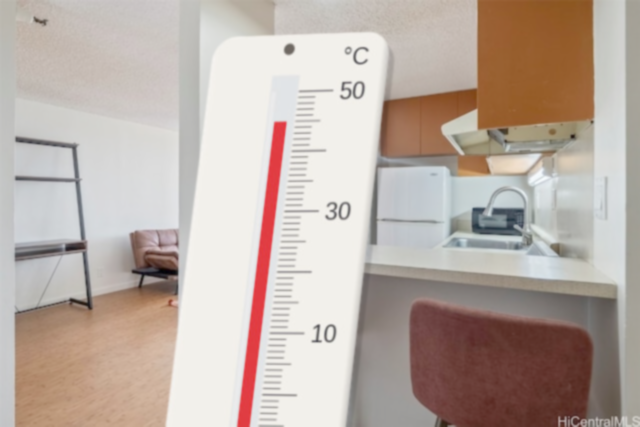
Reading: 45 (°C)
